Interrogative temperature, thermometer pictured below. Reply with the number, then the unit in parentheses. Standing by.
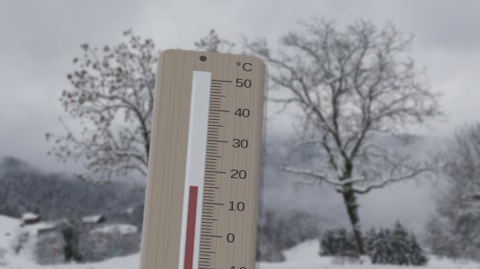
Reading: 15 (°C)
